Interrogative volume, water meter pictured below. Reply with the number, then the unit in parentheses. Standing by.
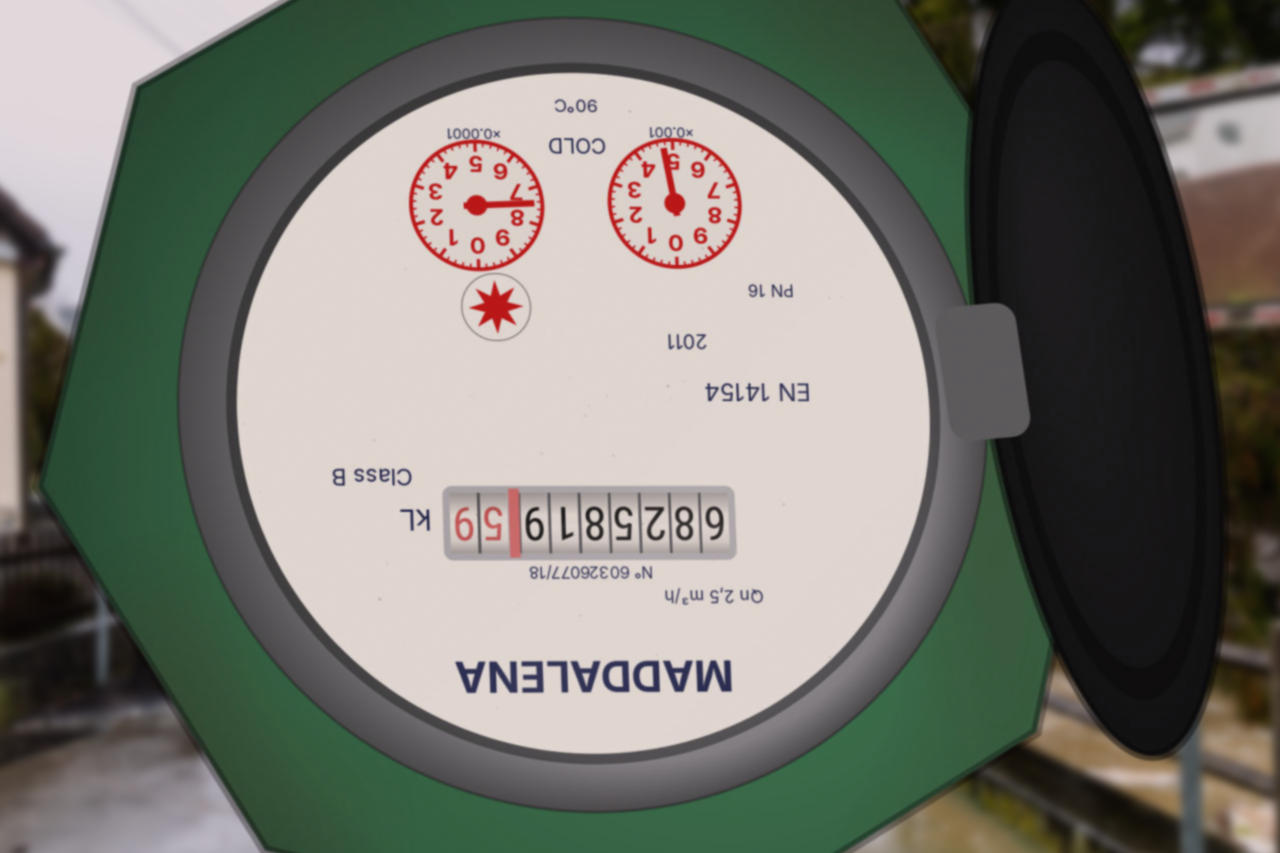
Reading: 6825819.5947 (kL)
